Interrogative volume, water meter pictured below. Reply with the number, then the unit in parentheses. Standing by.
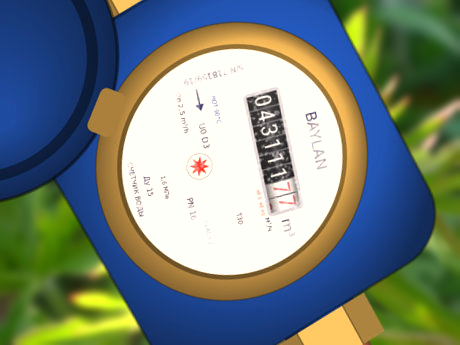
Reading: 43111.77 (m³)
